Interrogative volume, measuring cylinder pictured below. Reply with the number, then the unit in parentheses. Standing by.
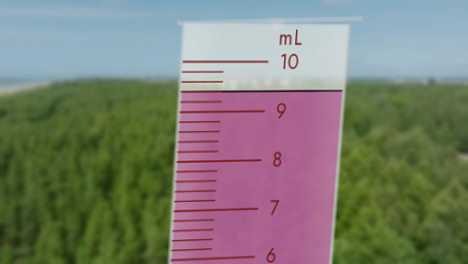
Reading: 9.4 (mL)
